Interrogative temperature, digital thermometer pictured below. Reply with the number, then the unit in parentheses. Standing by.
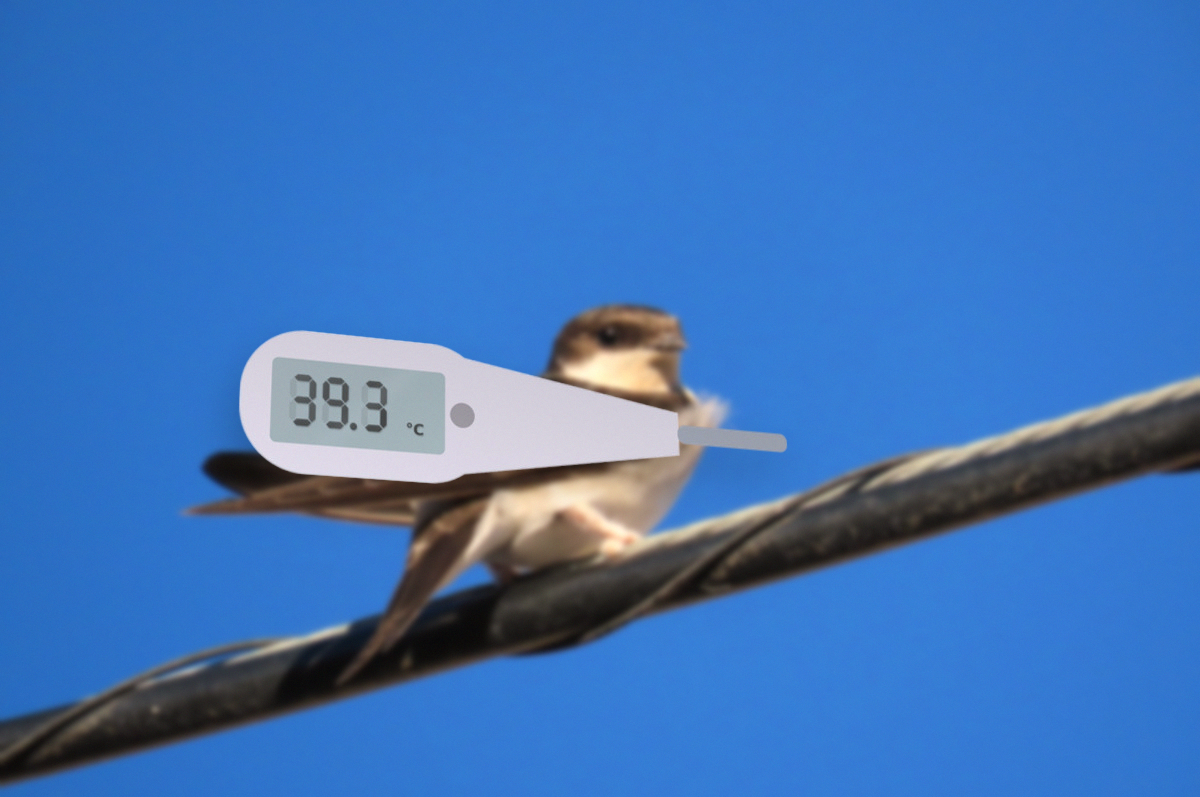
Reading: 39.3 (°C)
